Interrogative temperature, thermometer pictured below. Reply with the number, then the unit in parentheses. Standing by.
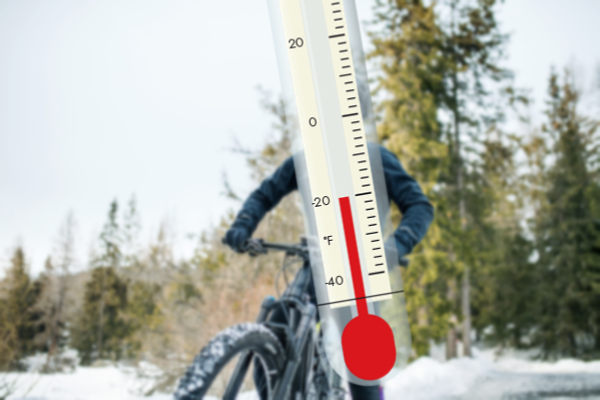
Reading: -20 (°F)
